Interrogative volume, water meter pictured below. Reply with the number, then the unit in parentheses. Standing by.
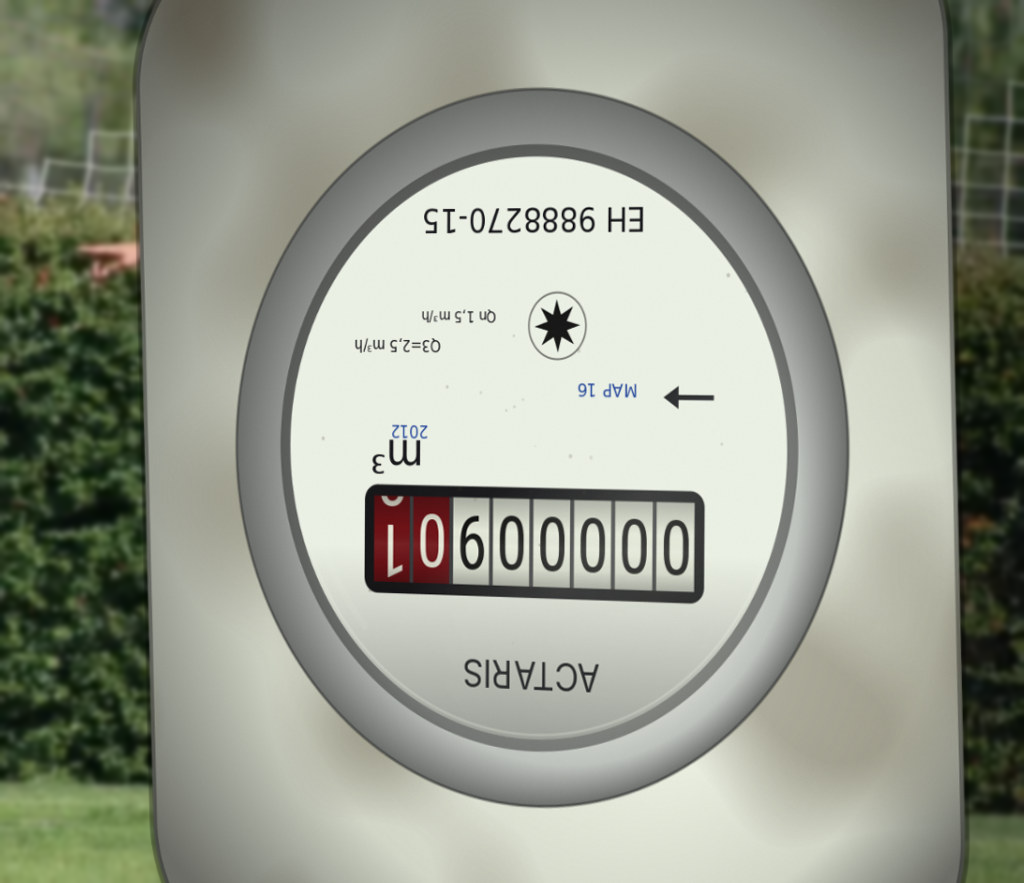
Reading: 9.01 (m³)
